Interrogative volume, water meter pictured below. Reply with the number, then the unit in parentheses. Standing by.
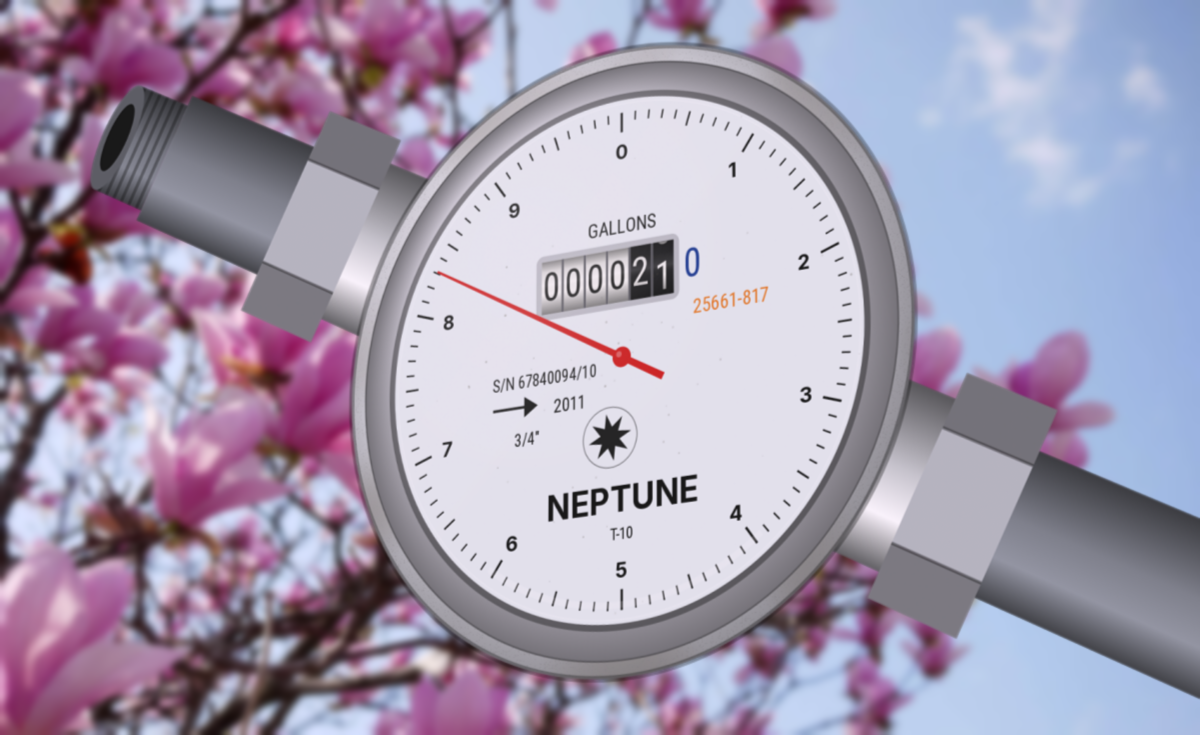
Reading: 208.3 (gal)
